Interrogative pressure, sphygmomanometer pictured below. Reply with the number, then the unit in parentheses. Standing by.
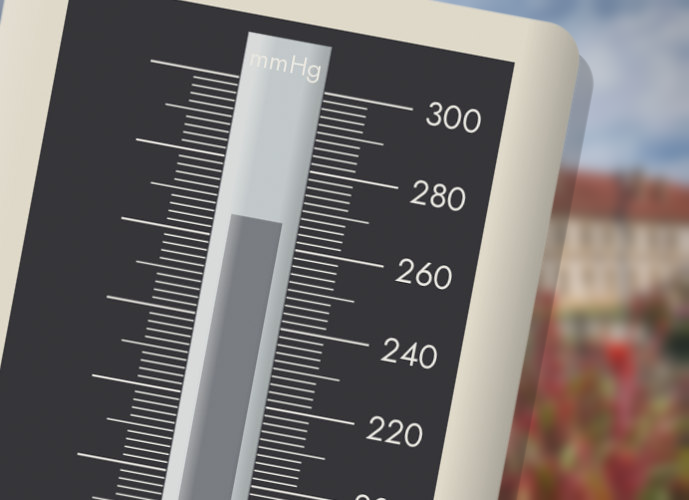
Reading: 266 (mmHg)
